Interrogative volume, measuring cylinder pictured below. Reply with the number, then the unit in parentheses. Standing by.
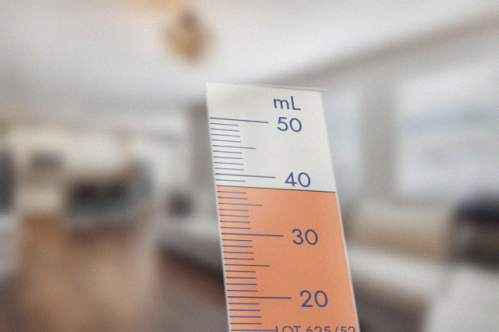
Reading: 38 (mL)
